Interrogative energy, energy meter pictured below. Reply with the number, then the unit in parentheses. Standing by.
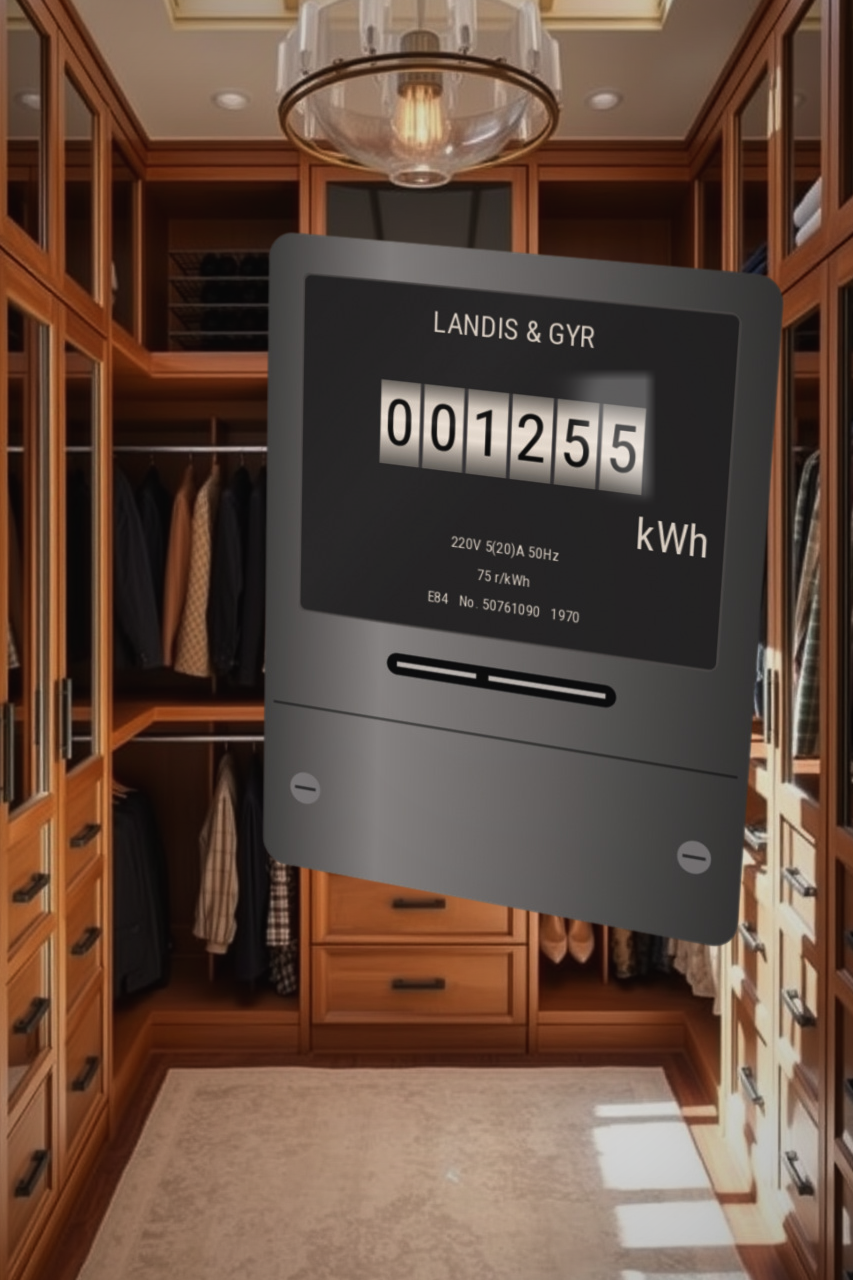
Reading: 1255 (kWh)
